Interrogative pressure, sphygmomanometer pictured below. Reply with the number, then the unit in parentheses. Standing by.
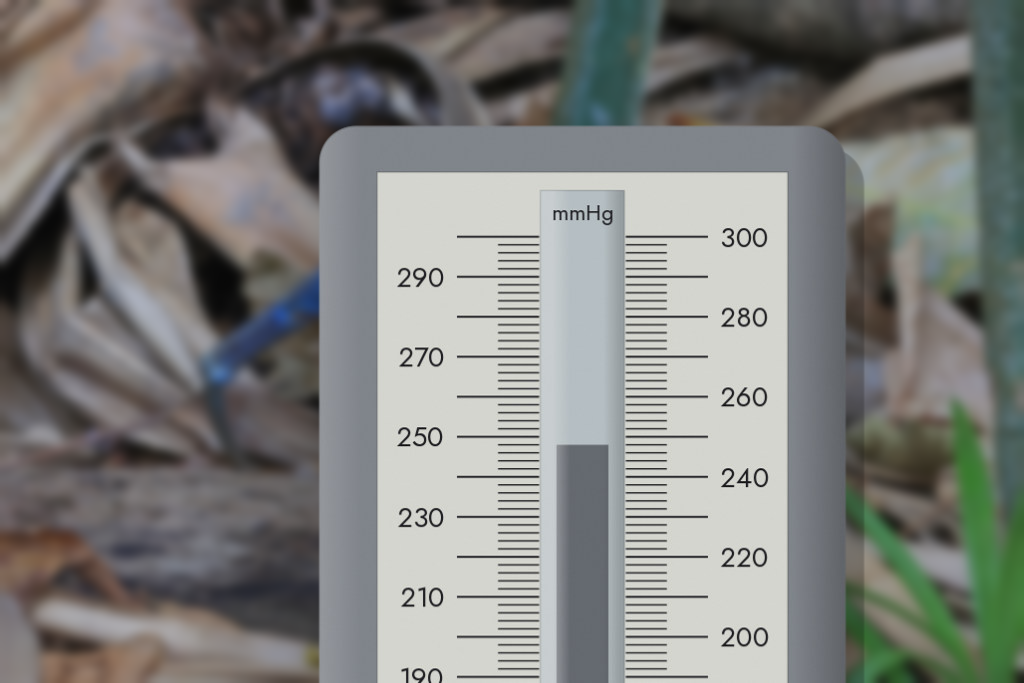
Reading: 248 (mmHg)
